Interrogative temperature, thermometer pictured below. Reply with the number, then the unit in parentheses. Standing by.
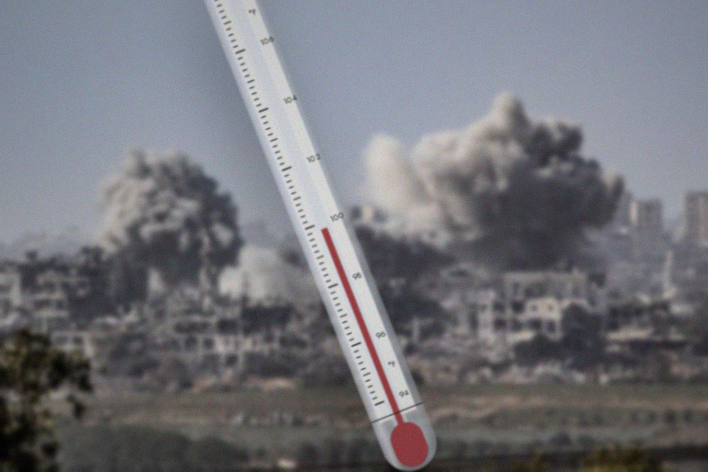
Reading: 99.8 (°F)
